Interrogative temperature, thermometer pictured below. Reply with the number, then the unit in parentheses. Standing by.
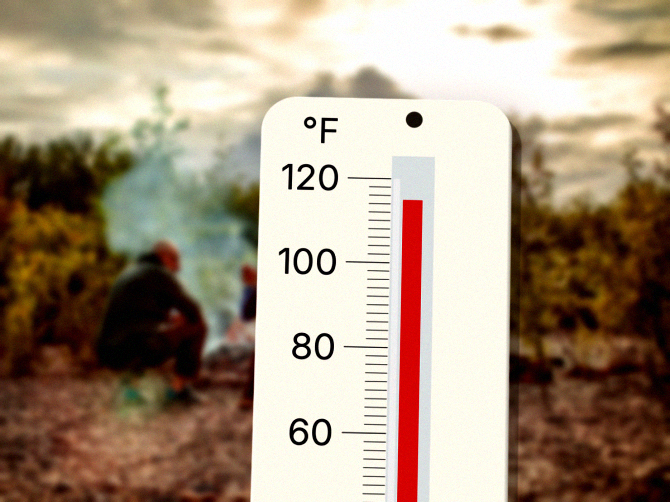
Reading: 115 (°F)
